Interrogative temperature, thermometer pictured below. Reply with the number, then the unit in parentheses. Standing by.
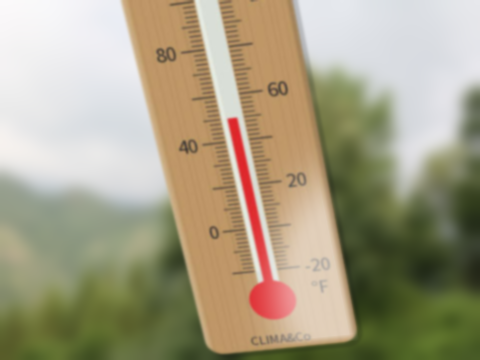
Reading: 50 (°F)
